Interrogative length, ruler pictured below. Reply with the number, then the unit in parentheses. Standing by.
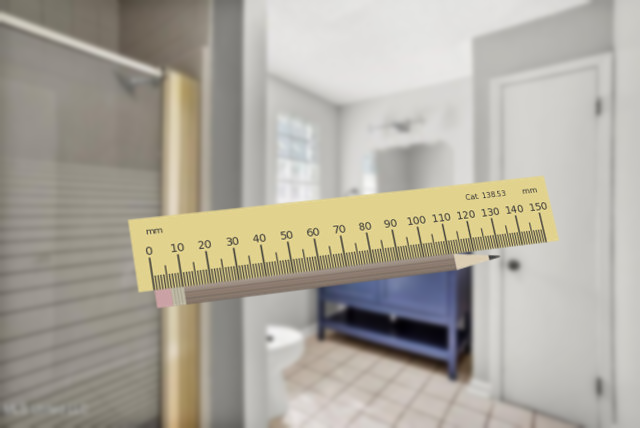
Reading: 130 (mm)
